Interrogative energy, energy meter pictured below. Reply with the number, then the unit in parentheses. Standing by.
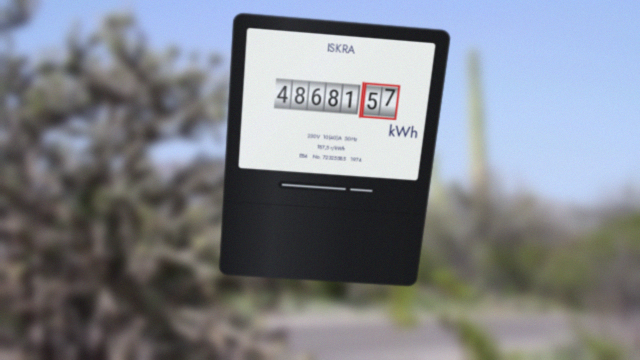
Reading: 48681.57 (kWh)
